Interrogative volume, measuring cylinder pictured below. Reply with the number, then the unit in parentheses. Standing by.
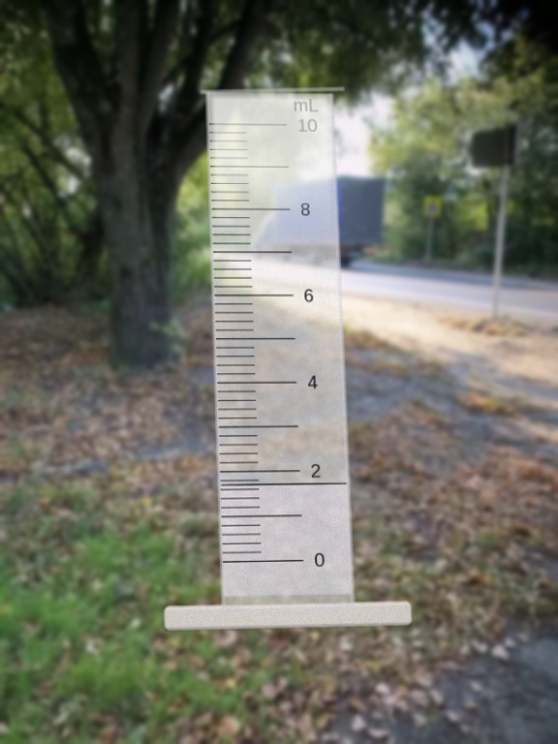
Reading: 1.7 (mL)
